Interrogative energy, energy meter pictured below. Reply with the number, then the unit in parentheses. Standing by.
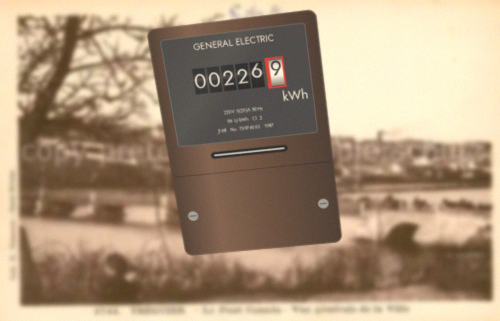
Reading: 226.9 (kWh)
